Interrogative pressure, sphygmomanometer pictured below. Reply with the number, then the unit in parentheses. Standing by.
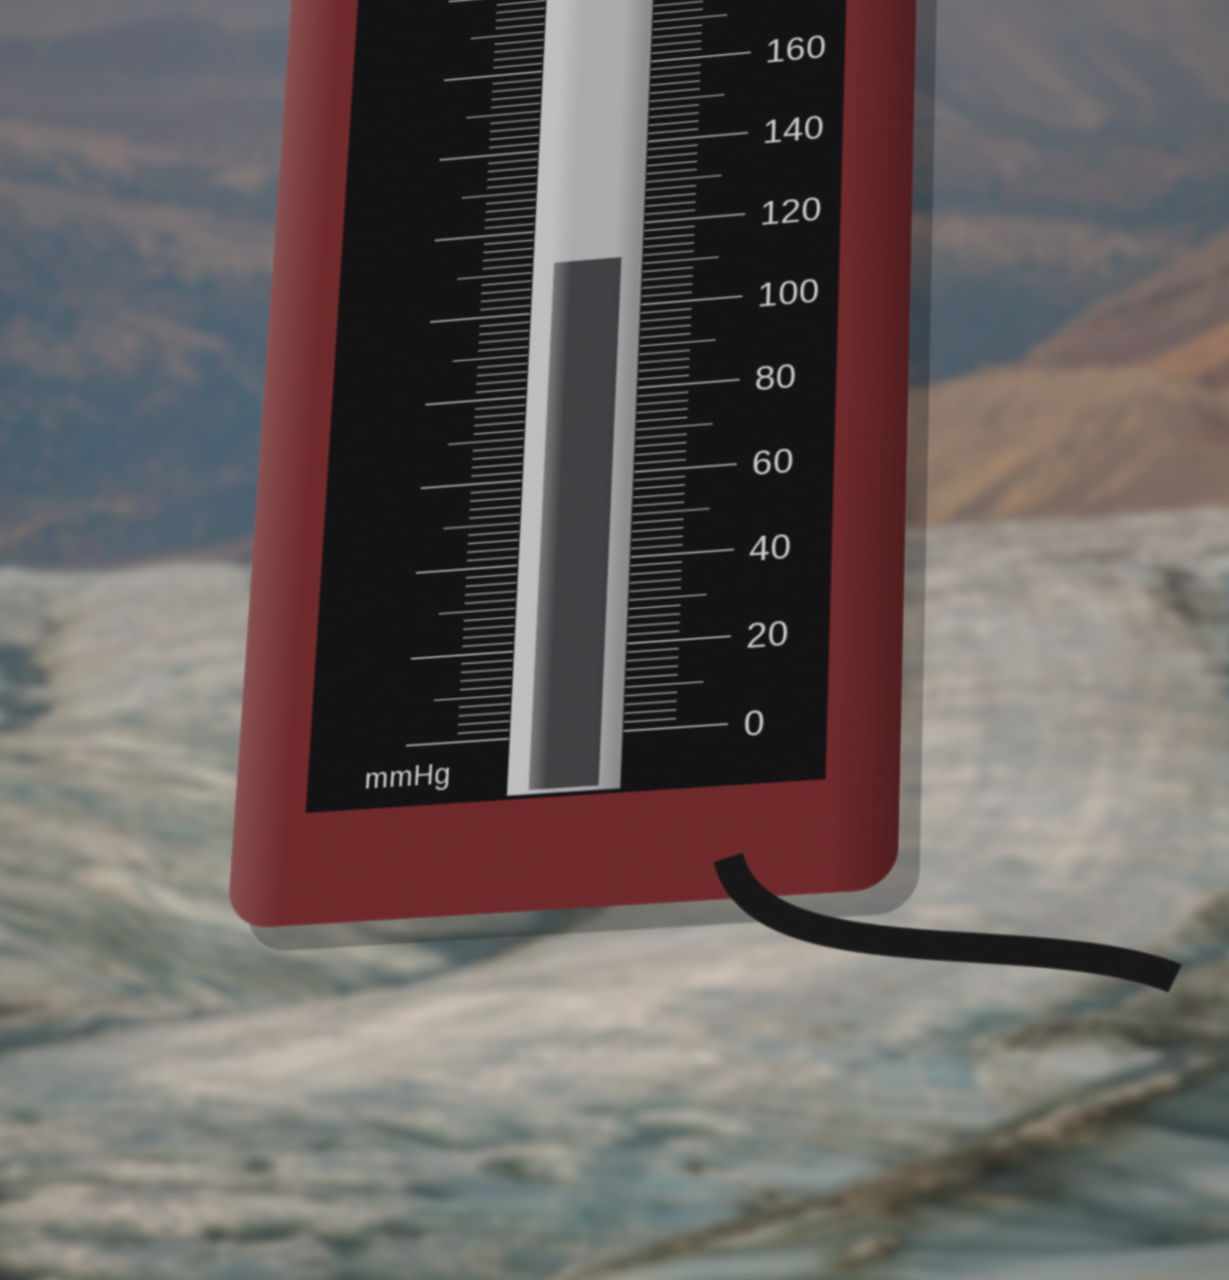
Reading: 112 (mmHg)
